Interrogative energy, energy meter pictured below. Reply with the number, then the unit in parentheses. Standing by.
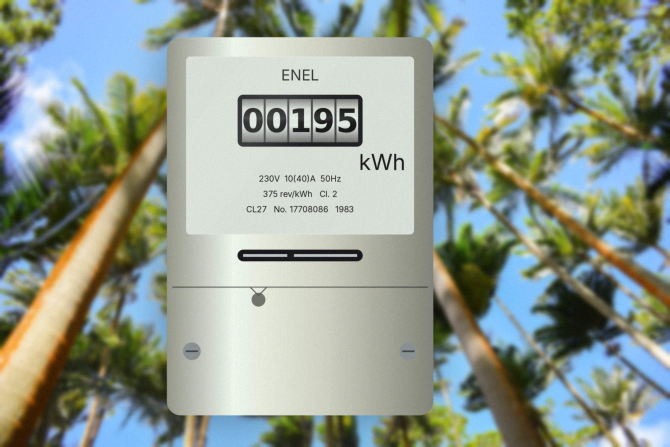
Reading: 195 (kWh)
